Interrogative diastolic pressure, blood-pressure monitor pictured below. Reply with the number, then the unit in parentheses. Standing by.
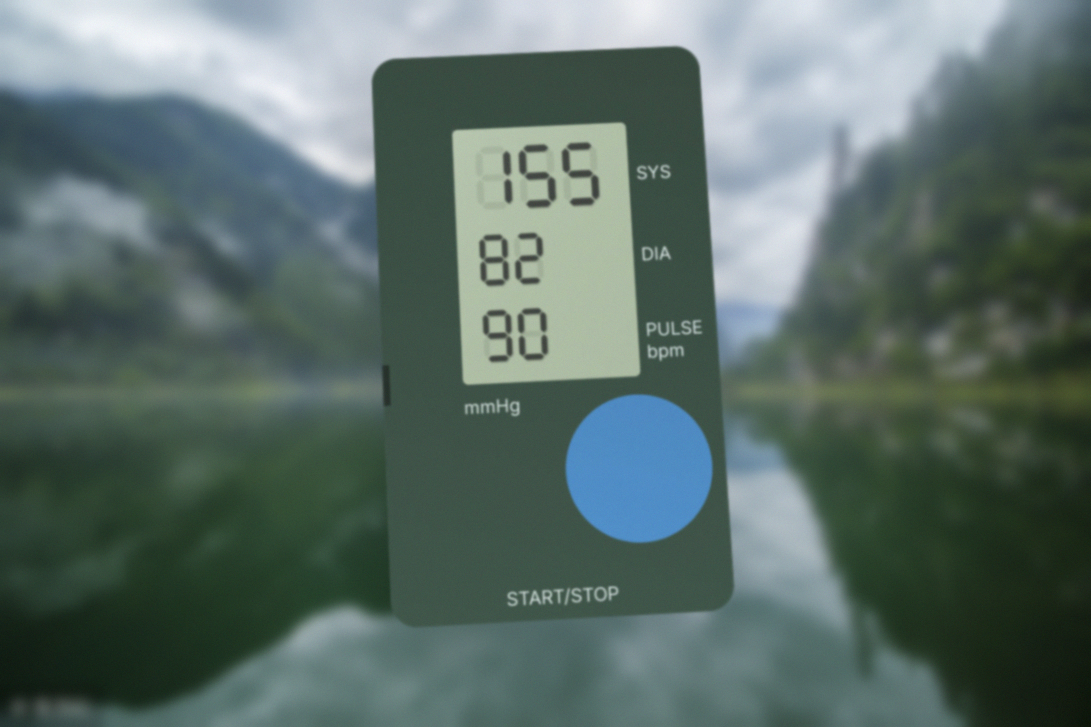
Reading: 82 (mmHg)
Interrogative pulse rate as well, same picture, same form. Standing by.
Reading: 90 (bpm)
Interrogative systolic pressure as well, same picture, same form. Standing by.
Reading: 155 (mmHg)
